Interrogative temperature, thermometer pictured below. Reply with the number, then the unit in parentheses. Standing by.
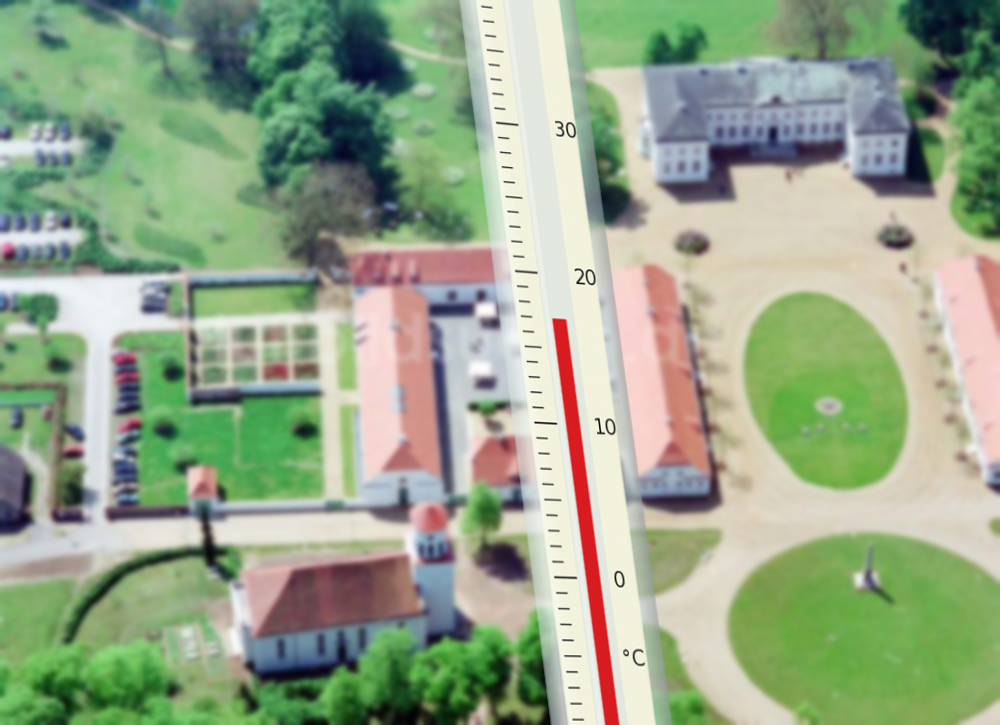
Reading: 17 (°C)
